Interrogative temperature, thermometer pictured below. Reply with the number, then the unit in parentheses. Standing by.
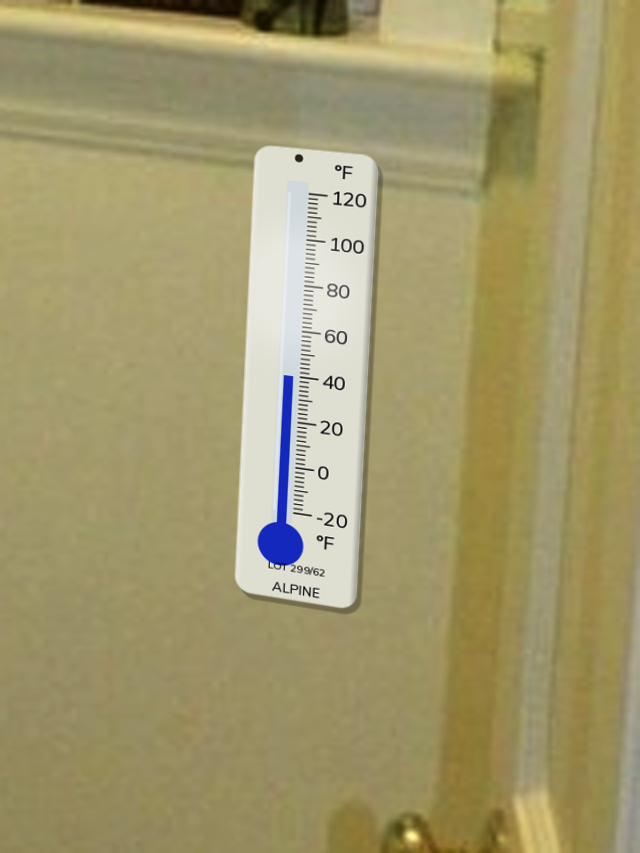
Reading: 40 (°F)
